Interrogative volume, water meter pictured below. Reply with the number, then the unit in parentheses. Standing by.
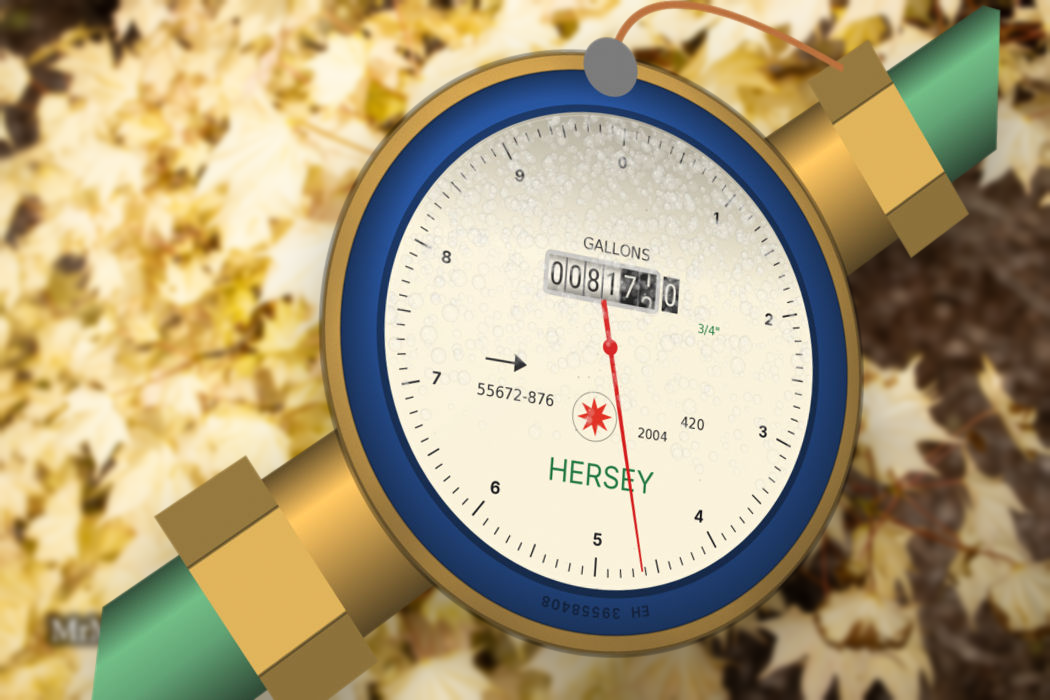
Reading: 81714.6 (gal)
